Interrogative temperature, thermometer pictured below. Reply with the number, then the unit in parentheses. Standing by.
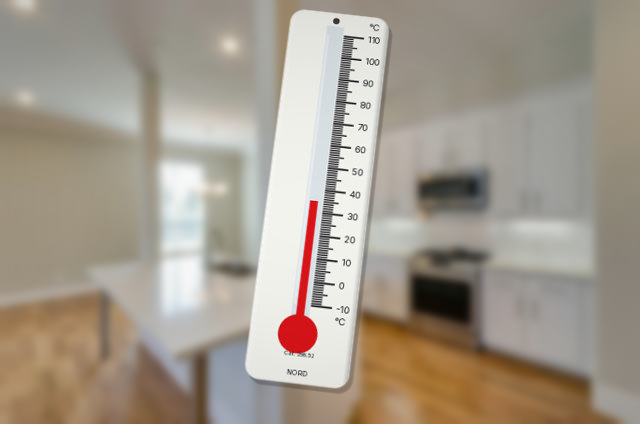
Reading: 35 (°C)
